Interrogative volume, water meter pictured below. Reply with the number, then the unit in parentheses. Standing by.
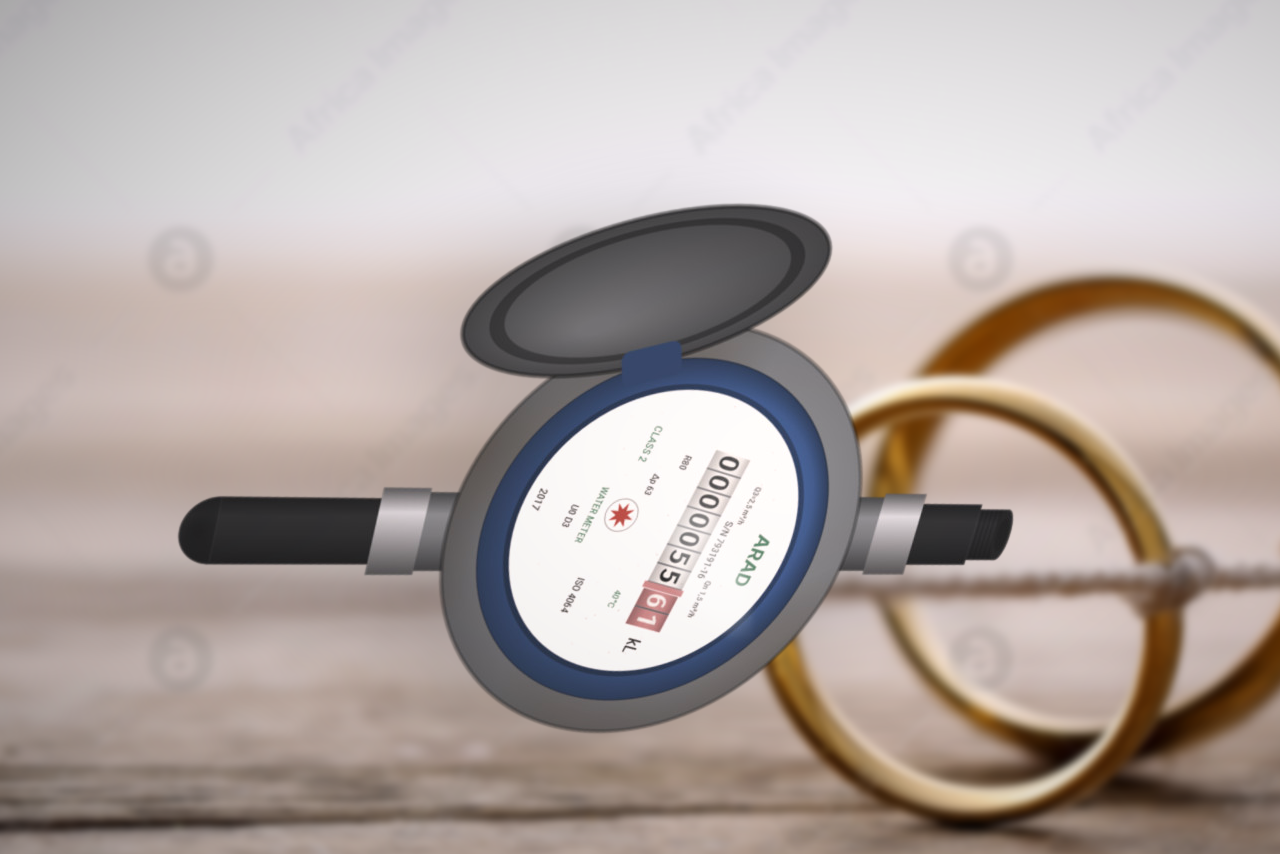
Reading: 55.61 (kL)
